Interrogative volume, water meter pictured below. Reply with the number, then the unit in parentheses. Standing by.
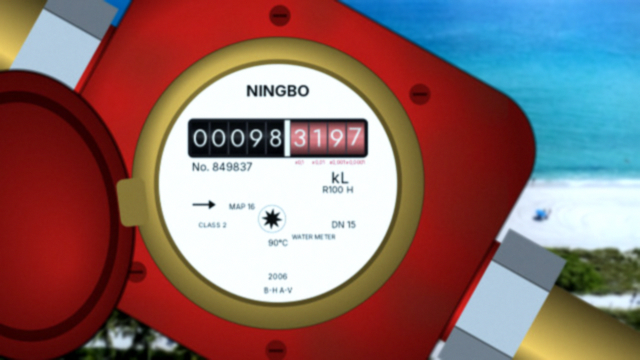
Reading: 98.3197 (kL)
